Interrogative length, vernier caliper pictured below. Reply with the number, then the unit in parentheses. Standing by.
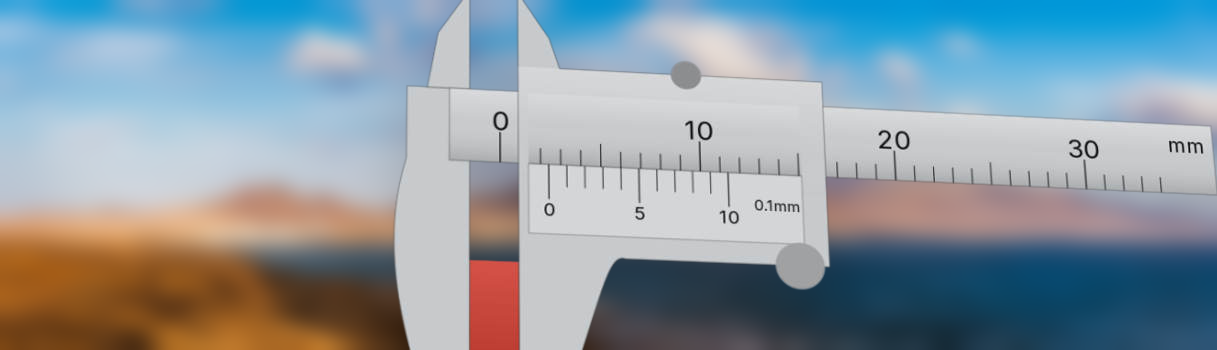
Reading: 2.4 (mm)
